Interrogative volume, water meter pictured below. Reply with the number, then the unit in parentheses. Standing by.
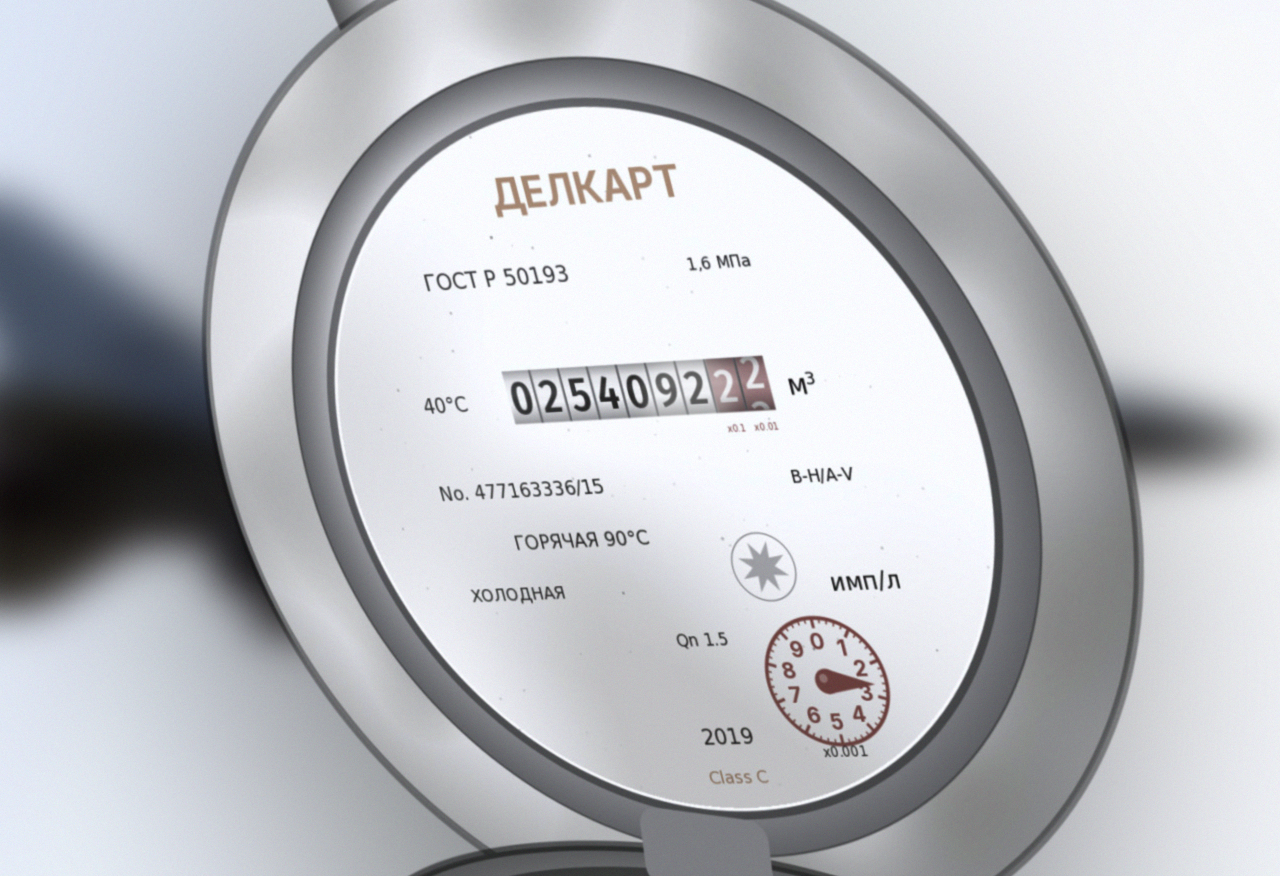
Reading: 254092.222 (m³)
